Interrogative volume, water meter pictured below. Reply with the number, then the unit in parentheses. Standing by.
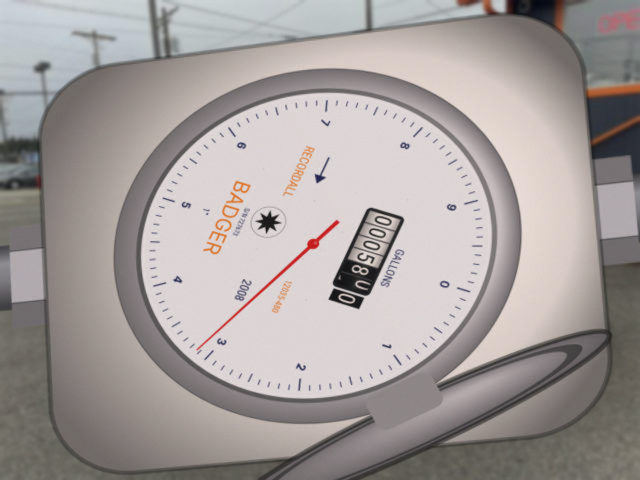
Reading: 5803.1 (gal)
